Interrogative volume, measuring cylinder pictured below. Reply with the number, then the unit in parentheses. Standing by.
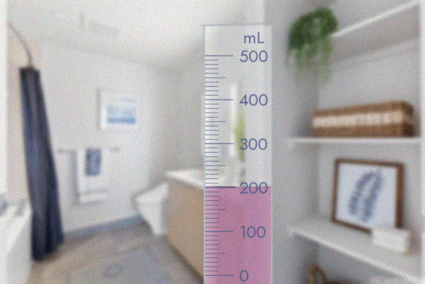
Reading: 200 (mL)
